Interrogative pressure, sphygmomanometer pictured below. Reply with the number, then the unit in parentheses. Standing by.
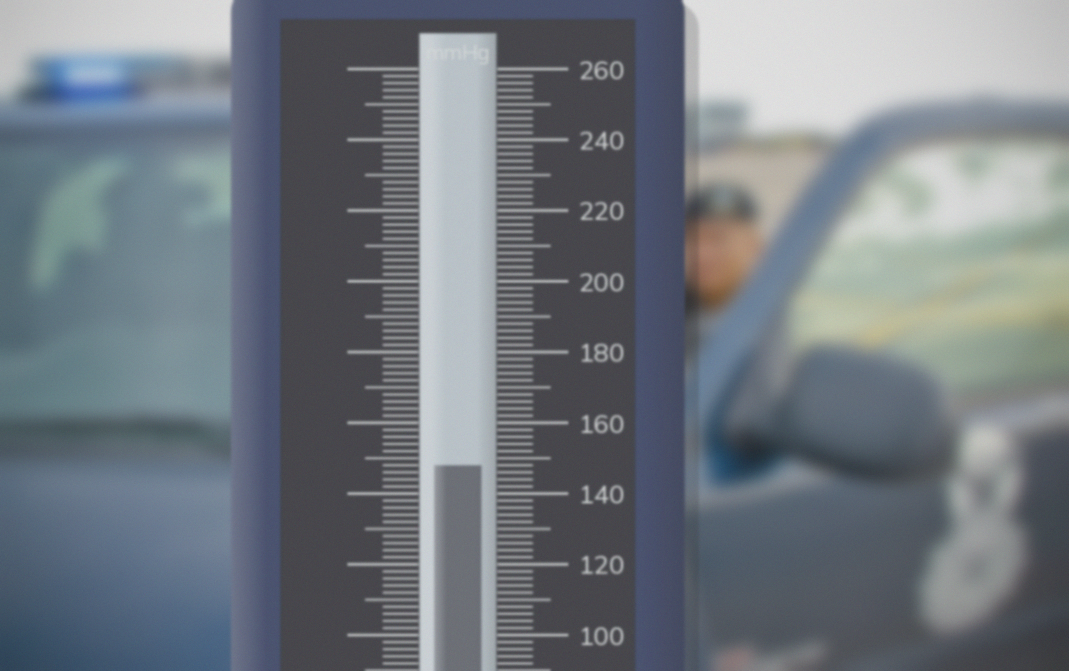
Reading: 148 (mmHg)
